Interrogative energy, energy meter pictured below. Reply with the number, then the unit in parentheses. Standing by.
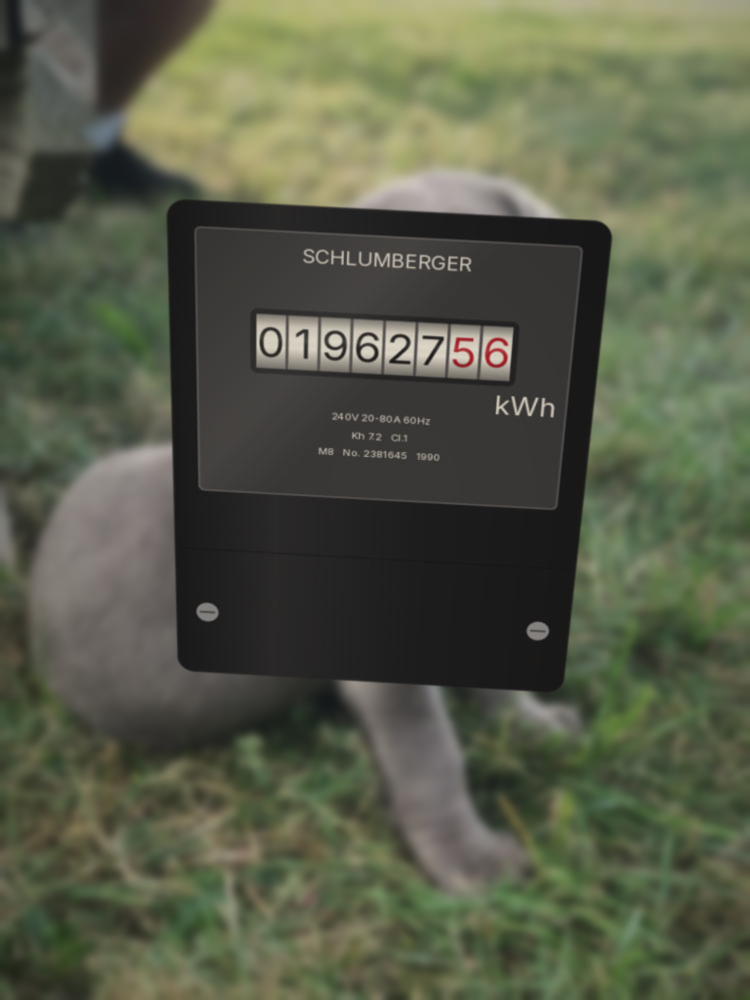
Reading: 19627.56 (kWh)
